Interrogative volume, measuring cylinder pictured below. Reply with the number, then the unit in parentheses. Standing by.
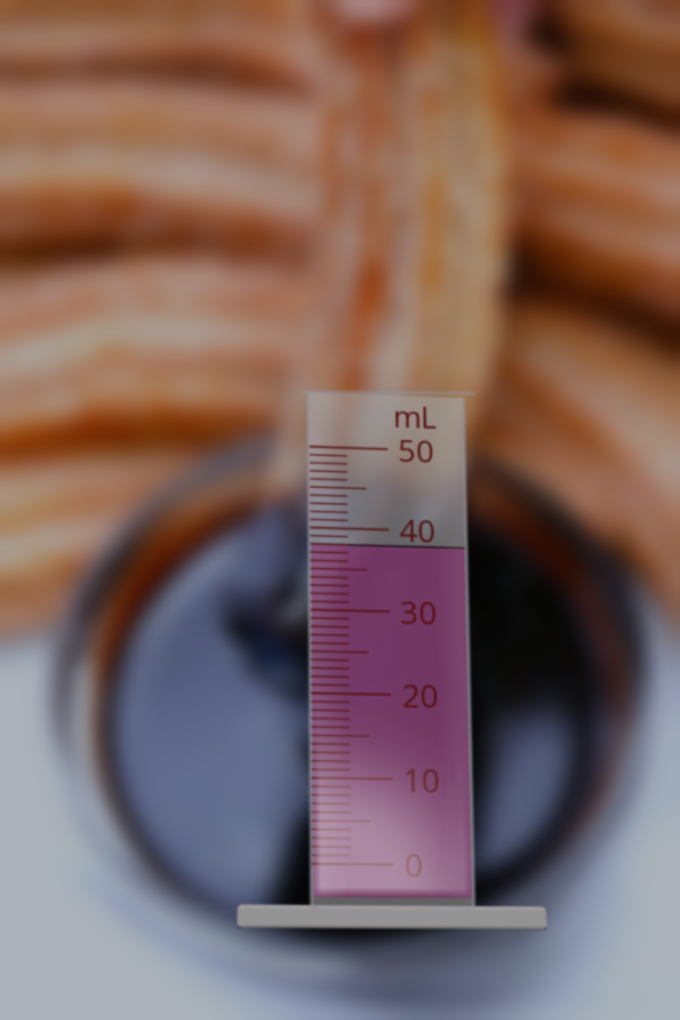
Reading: 38 (mL)
